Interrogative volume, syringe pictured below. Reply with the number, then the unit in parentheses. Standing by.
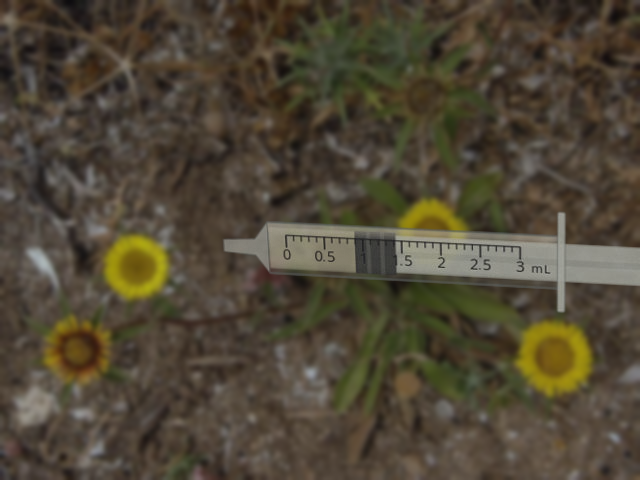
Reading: 0.9 (mL)
